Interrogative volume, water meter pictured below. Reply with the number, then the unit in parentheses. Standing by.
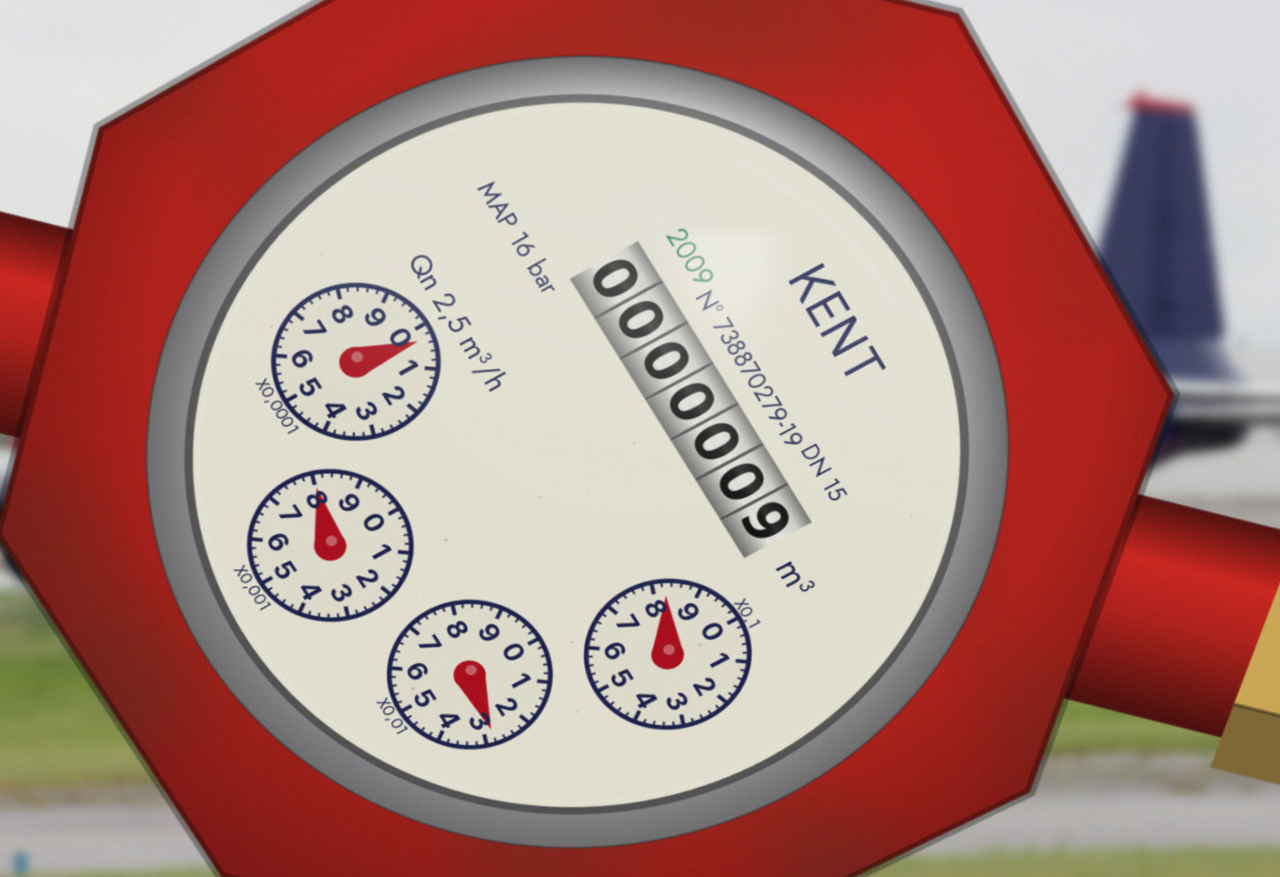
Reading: 9.8280 (m³)
